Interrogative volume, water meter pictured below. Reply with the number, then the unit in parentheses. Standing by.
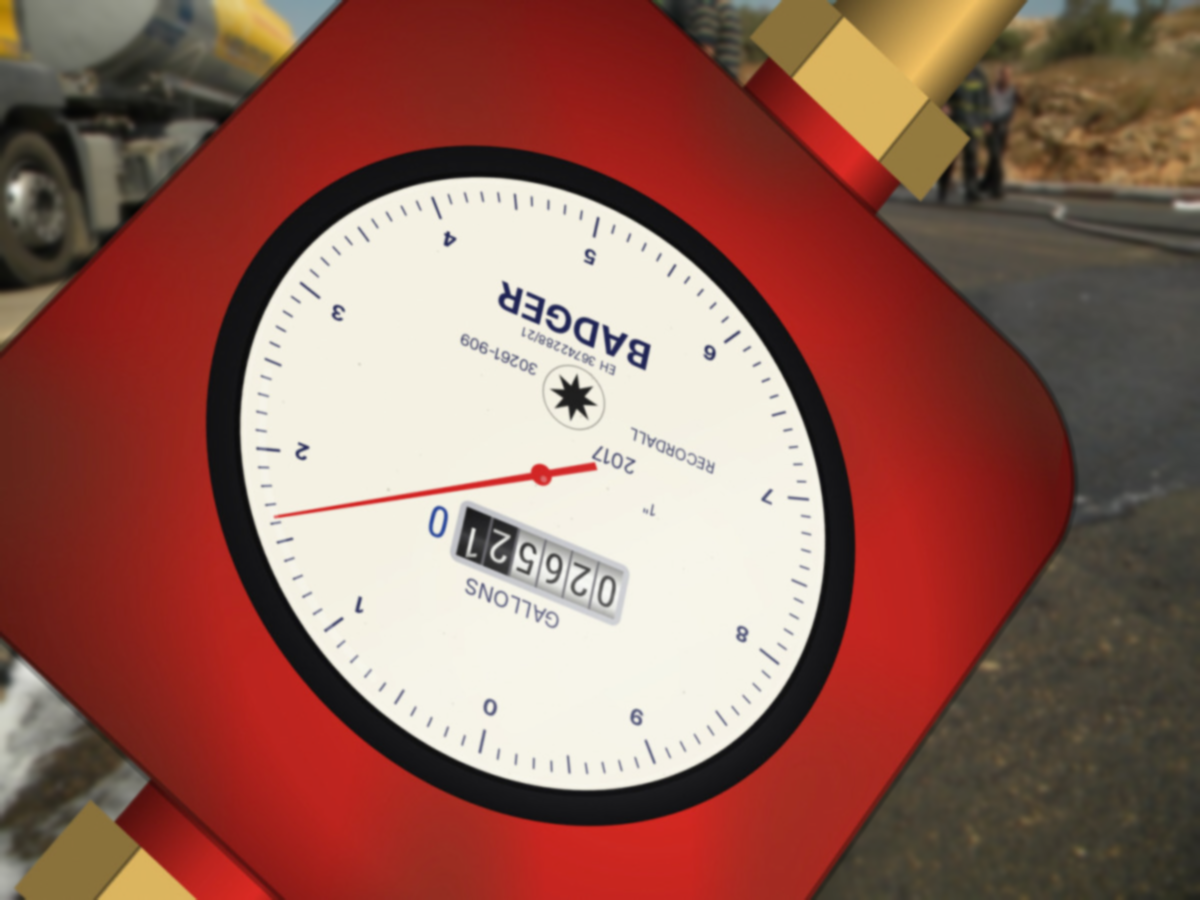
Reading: 265211.6 (gal)
